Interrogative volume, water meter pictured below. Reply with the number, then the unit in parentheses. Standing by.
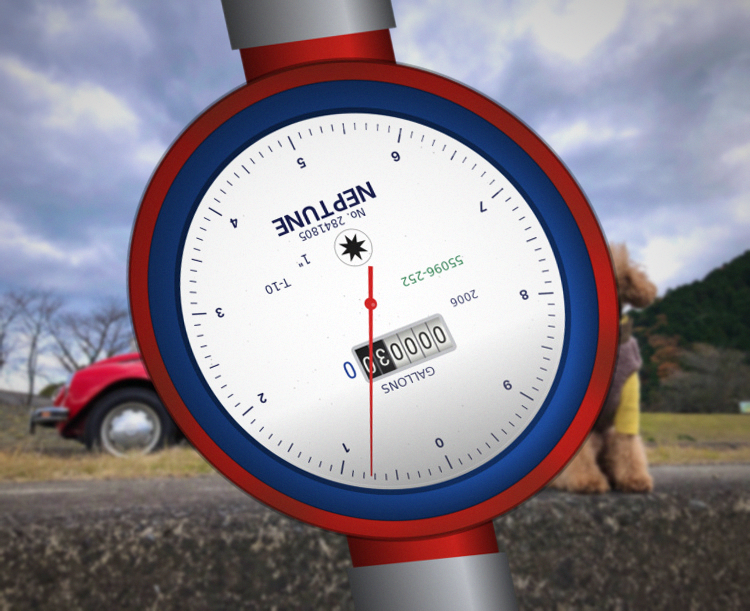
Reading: 300.7 (gal)
